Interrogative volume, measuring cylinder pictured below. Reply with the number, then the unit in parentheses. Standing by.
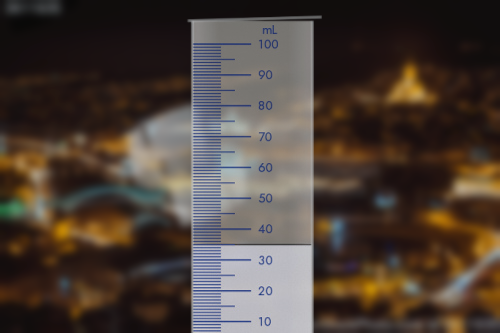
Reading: 35 (mL)
